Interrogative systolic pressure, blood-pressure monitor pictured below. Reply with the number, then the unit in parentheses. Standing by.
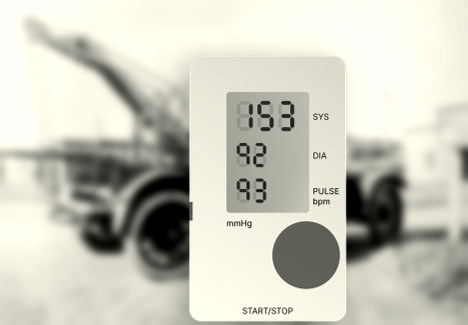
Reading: 153 (mmHg)
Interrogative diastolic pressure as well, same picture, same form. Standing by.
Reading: 92 (mmHg)
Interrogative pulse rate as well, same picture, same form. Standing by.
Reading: 93 (bpm)
